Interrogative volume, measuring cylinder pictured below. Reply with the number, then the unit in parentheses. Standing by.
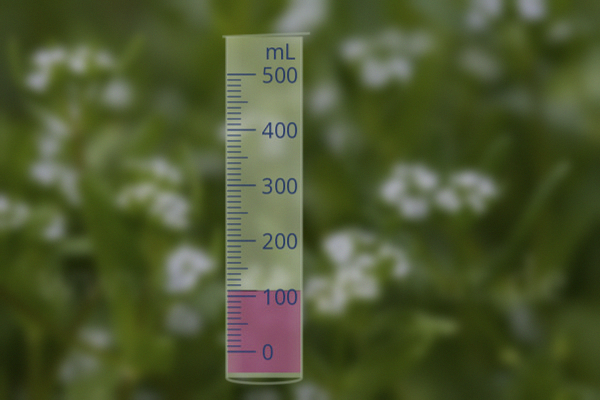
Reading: 110 (mL)
